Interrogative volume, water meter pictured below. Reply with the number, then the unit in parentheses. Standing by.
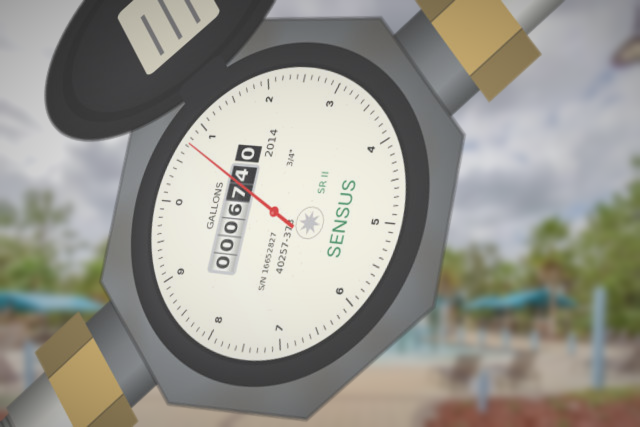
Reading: 6740.7 (gal)
